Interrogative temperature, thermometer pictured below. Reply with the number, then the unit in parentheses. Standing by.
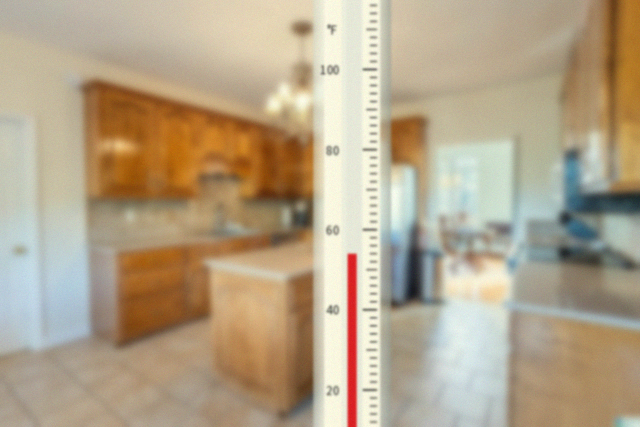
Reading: 54 (°F)
